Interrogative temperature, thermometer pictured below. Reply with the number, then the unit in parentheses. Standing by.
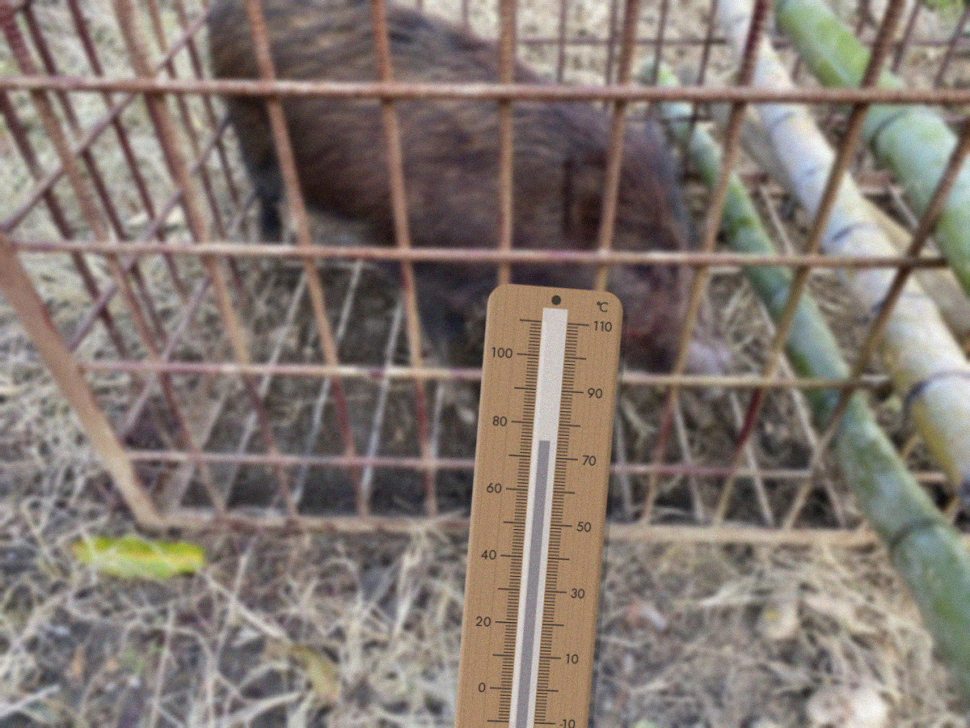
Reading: 75 (°C)
